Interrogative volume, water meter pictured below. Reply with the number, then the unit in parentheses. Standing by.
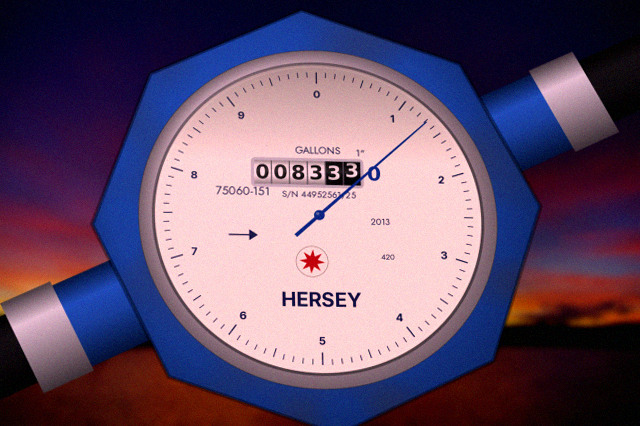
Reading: 83331.3 (gal)
